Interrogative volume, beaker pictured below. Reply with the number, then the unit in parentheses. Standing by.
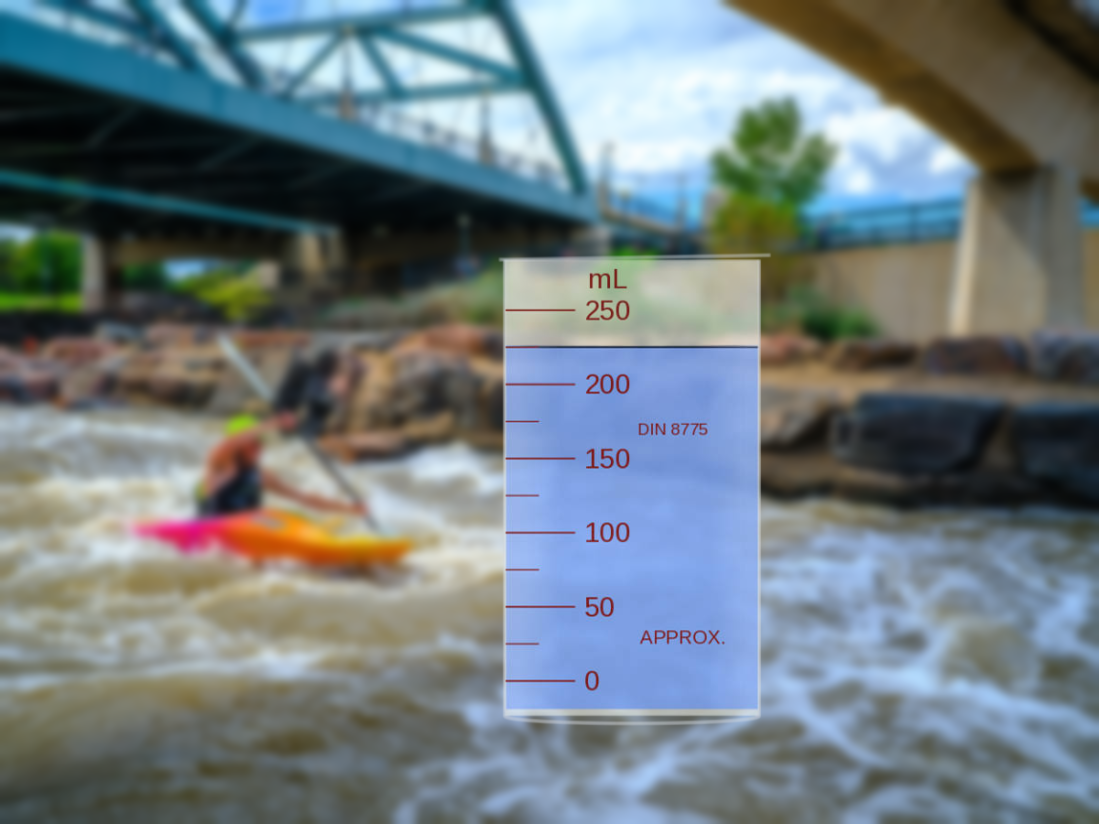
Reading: 225 (mL)
